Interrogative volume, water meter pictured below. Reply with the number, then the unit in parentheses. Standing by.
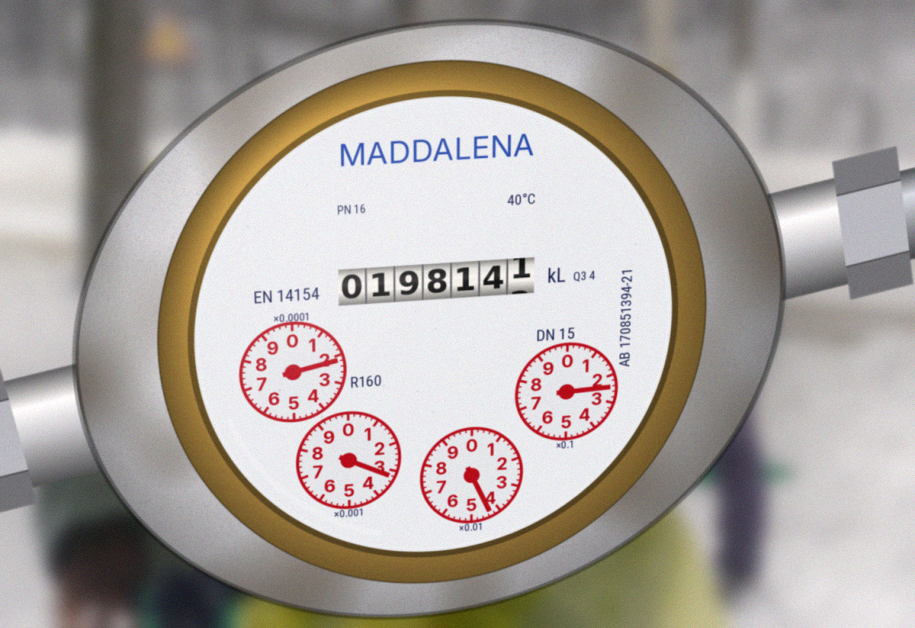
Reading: 198141.2432 (kL)
